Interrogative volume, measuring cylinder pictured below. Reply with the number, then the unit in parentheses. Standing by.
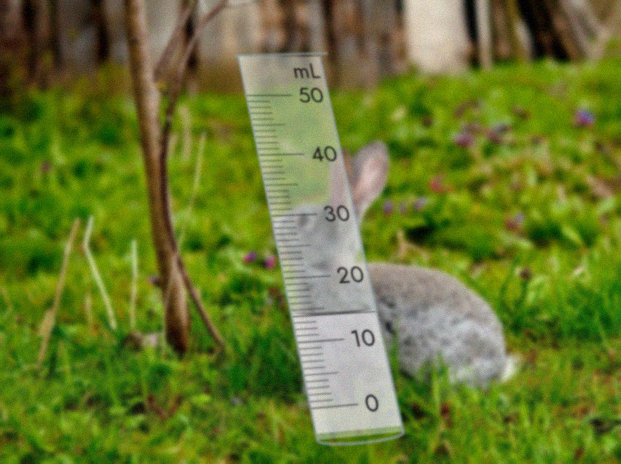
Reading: 14 (mL)
